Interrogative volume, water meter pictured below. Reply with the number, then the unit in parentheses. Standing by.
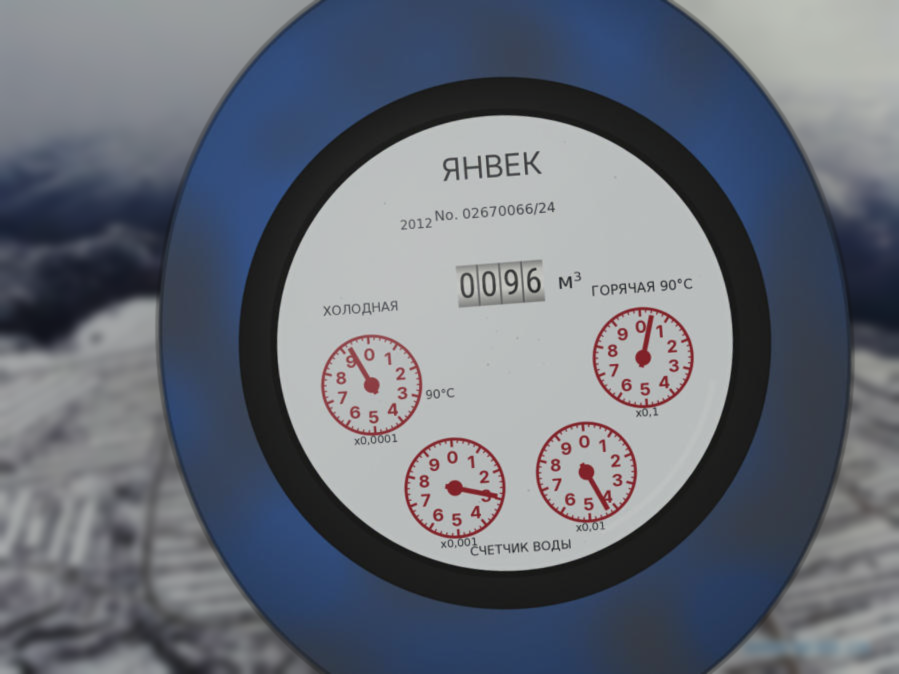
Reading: 96.0429 (m³)
